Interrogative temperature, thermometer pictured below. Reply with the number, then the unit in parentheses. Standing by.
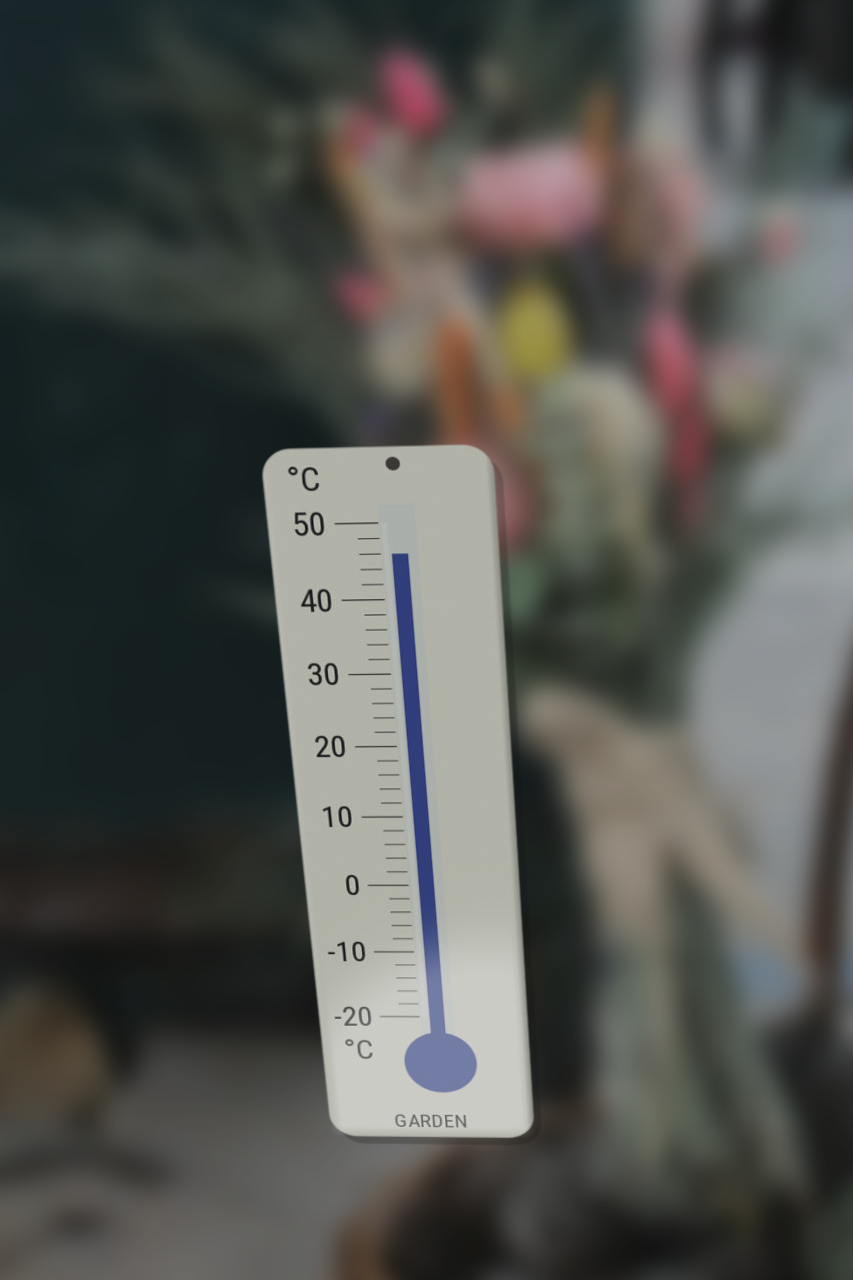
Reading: 46 (°C)
